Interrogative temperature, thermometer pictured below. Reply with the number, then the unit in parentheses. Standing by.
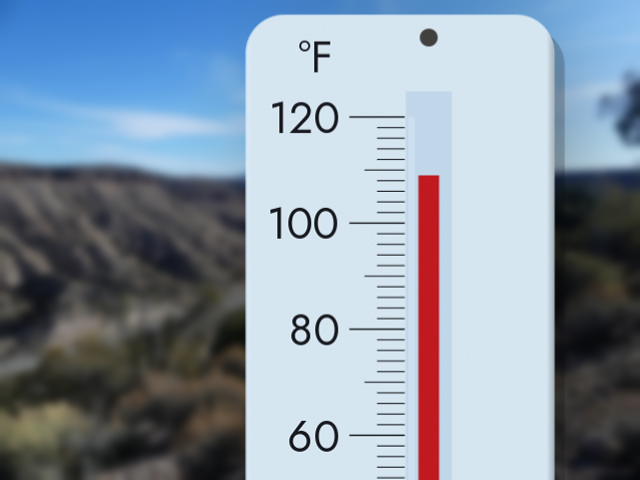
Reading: 109 (°F)
